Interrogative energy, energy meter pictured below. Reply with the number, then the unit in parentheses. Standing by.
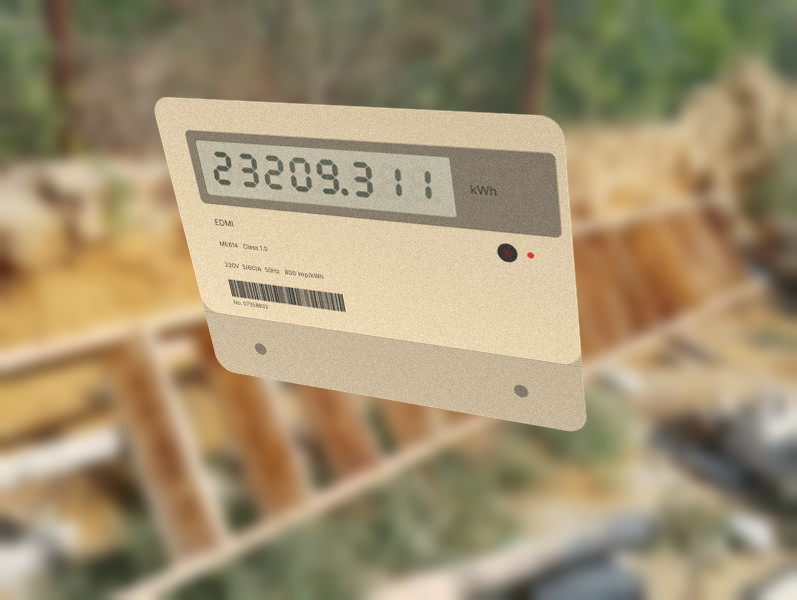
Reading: 23209.311 (kWh)
